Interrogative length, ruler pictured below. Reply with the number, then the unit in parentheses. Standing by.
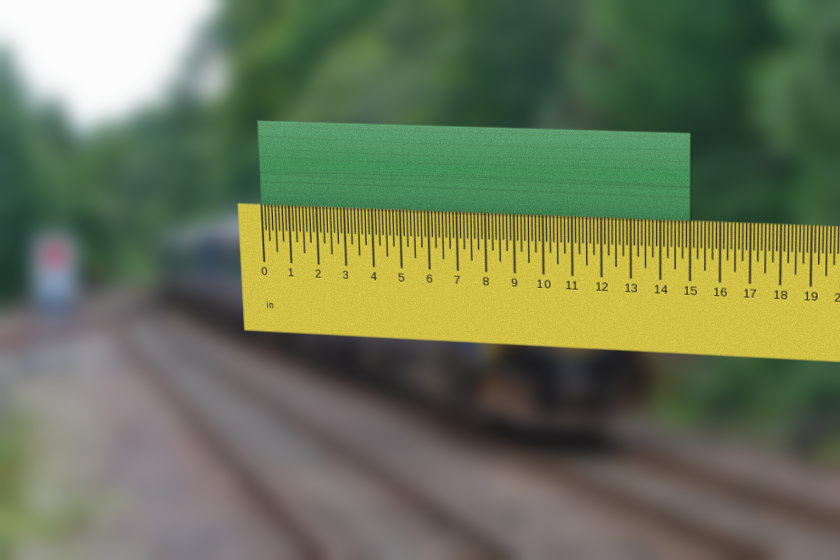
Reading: 15 (in)
